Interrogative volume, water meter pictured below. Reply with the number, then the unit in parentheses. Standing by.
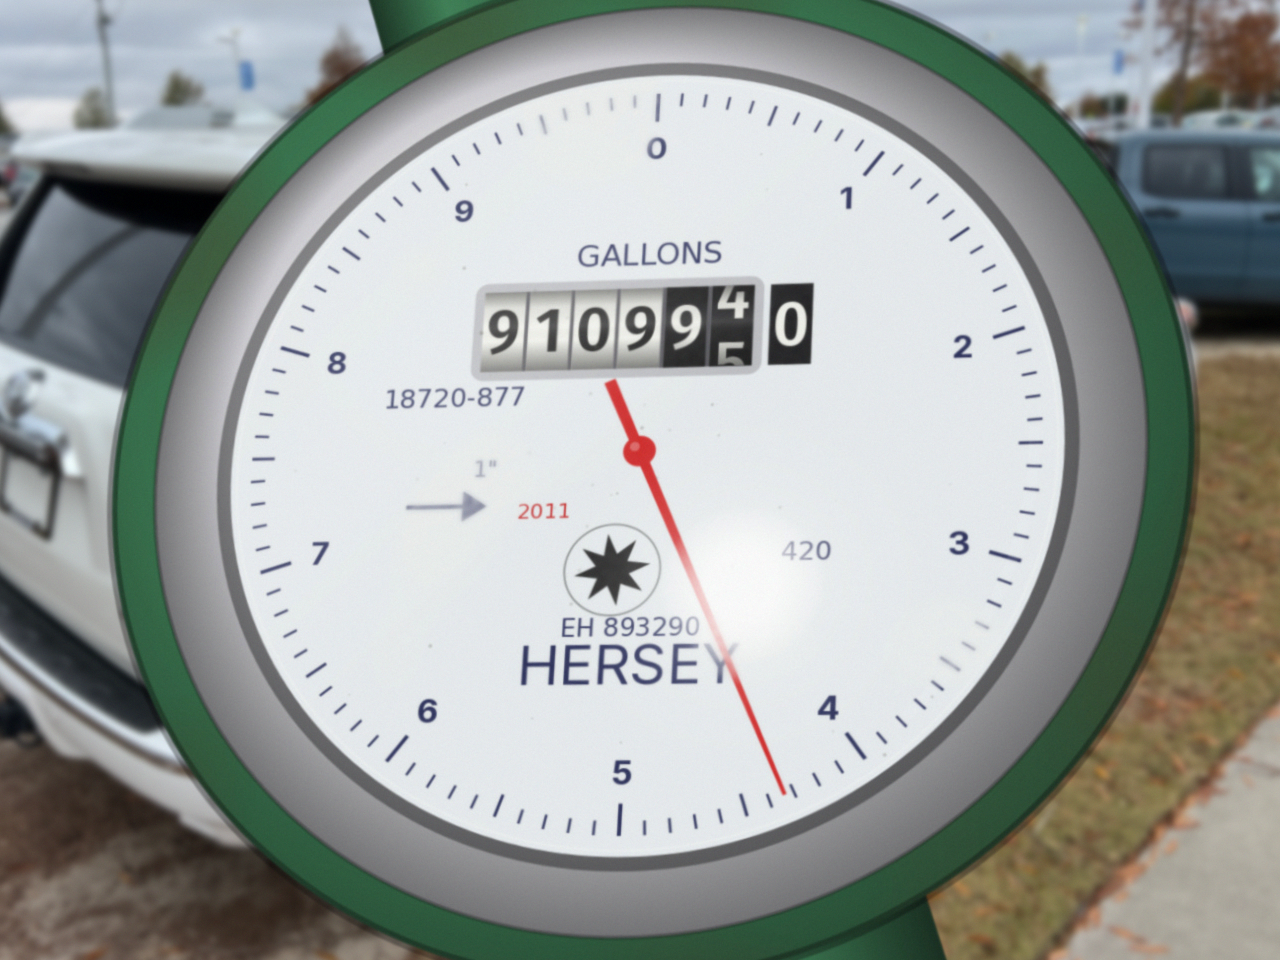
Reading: 9109944.3 (gal)
